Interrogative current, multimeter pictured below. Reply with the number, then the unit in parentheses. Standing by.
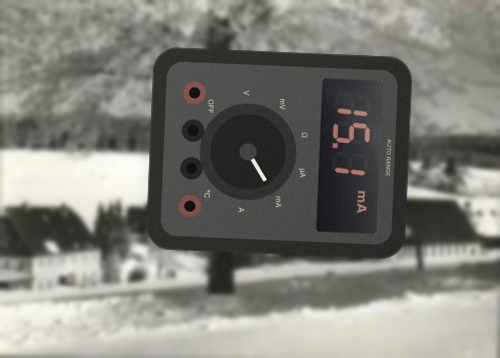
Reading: 15.1 (mA)
